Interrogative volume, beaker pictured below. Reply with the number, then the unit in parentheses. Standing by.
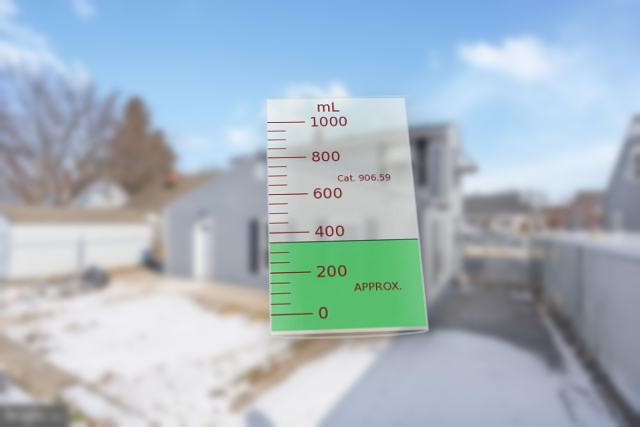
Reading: 350 (mL)
